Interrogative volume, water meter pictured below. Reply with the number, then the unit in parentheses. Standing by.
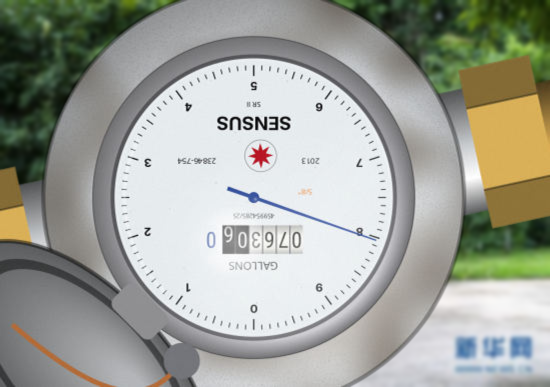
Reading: 763058.0 (gal)
